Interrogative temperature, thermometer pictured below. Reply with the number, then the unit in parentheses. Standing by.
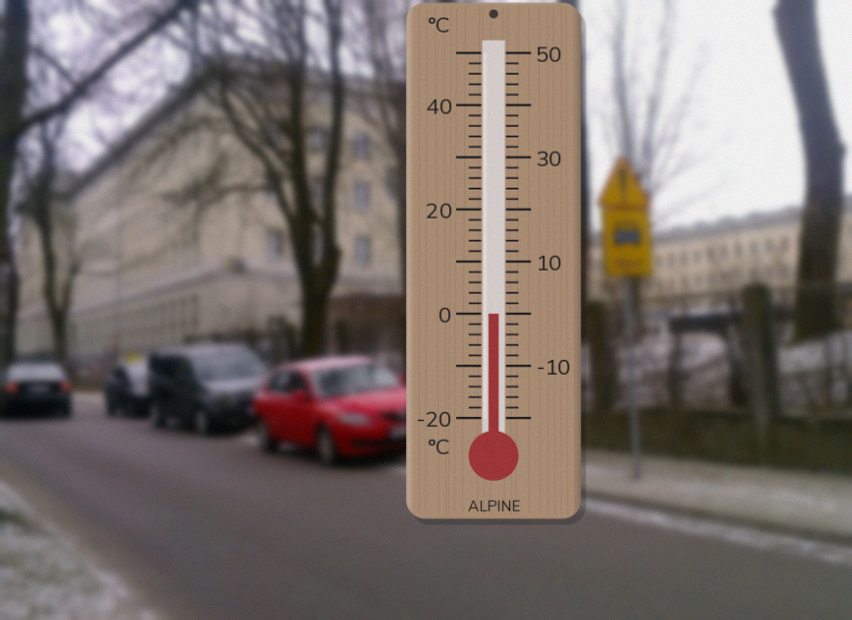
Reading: 0 (°C)
